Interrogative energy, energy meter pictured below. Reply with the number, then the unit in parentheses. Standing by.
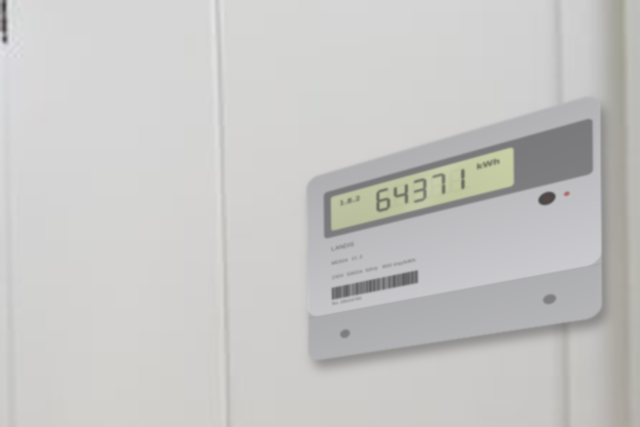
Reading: 64371 (kWh)
